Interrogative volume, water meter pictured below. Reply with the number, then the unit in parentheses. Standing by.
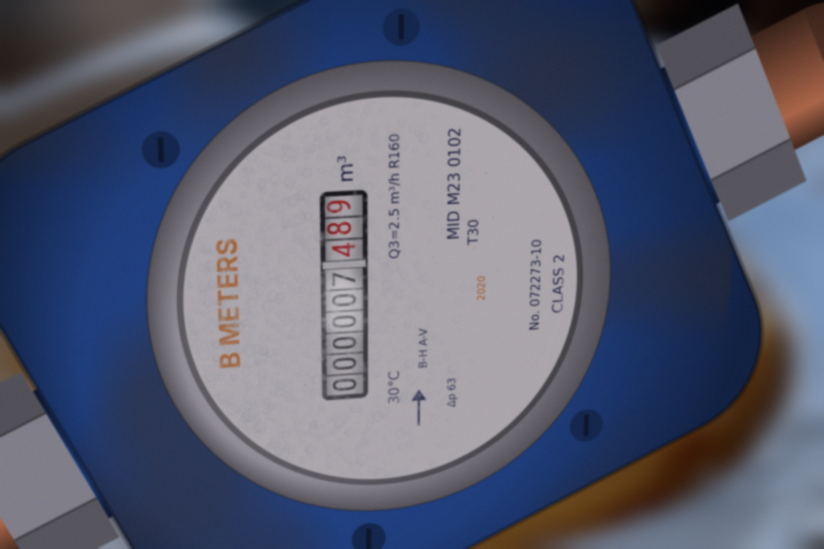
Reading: 7.489 (m³)
